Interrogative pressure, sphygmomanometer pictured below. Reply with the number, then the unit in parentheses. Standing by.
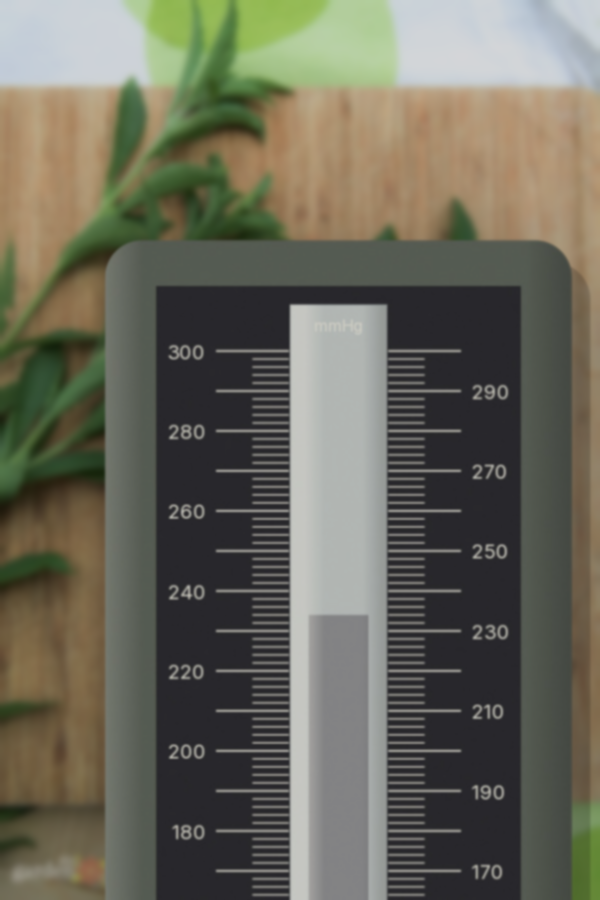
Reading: 234 (mmHg)
